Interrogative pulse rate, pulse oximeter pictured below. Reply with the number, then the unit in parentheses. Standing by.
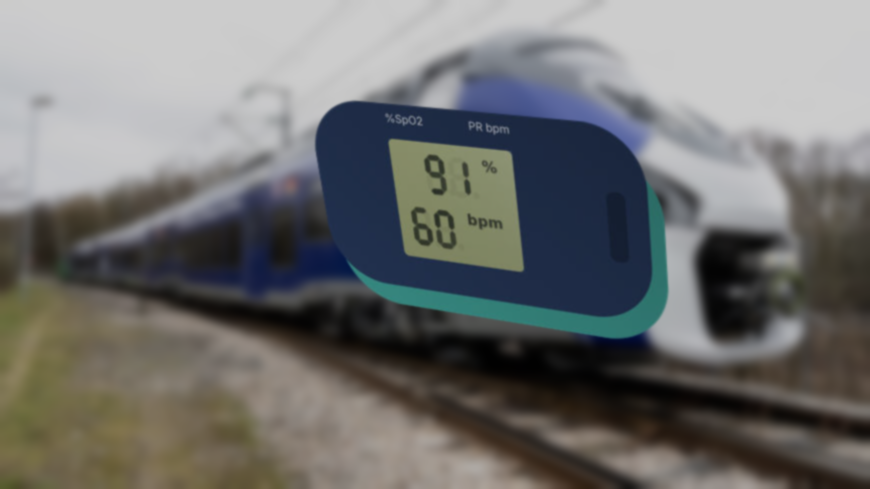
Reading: 60 (bpm)
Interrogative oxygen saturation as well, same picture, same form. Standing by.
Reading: 91 (%)
